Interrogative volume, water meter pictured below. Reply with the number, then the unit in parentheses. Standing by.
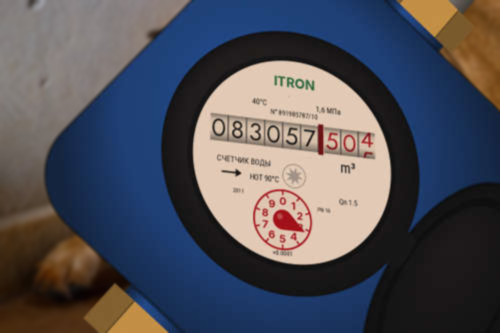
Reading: 83057.5043 (m³)
